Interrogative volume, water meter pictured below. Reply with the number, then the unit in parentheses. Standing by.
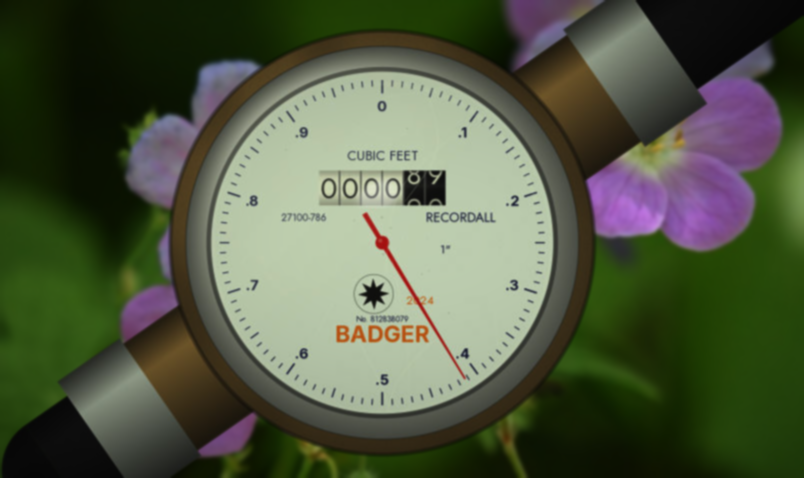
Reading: 89.41 (ft³)
